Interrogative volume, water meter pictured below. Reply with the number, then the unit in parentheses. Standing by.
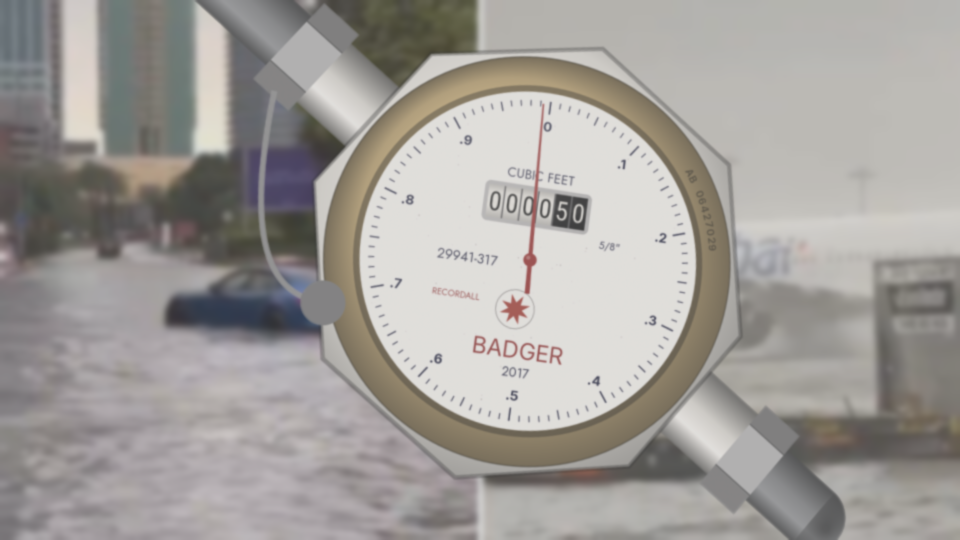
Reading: 49.99 (ft³)
